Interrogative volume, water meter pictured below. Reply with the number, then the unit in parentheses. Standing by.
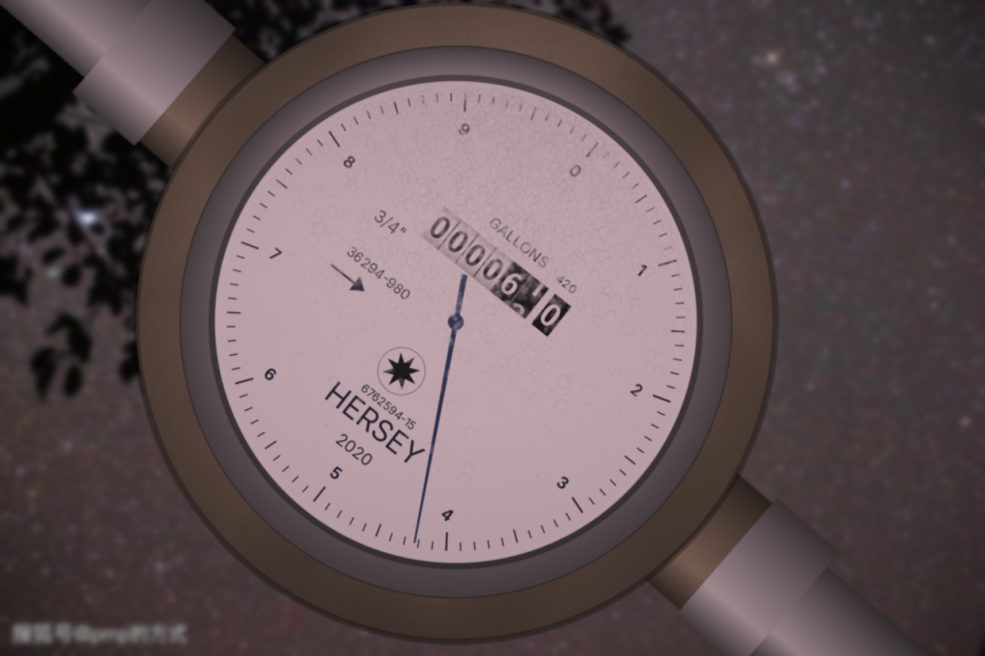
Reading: 614.2 (gal)
